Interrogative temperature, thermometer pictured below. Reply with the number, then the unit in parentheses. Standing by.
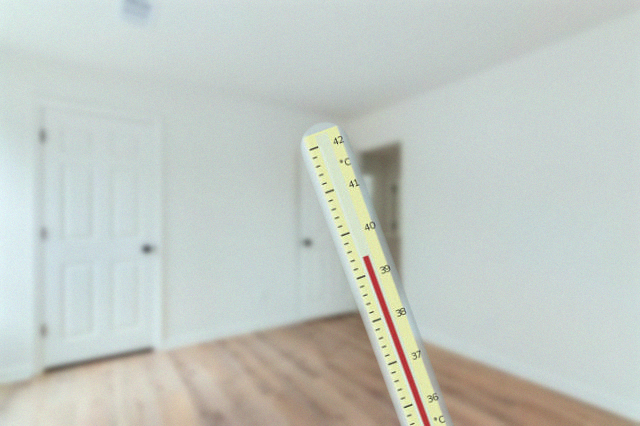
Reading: 39.4 (°C)
